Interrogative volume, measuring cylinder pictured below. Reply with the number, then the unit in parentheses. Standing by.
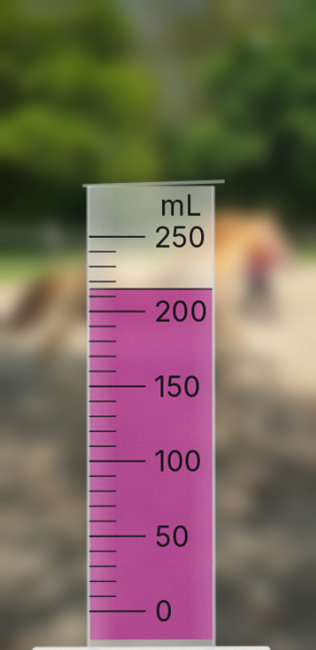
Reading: 215 (mL)
